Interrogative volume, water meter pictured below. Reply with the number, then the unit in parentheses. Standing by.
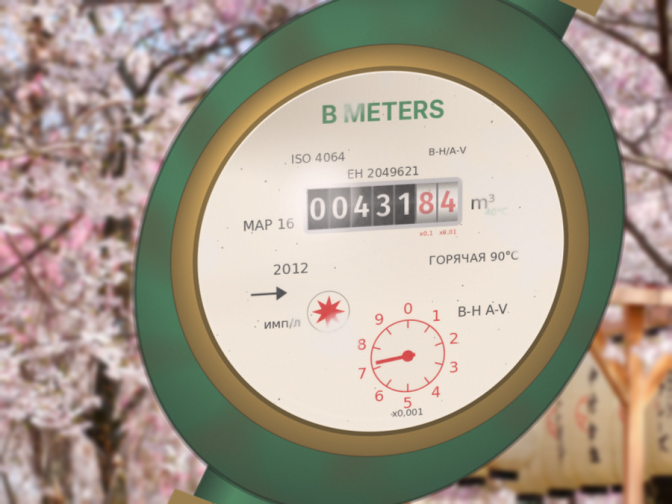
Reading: 431.847 (m³)
